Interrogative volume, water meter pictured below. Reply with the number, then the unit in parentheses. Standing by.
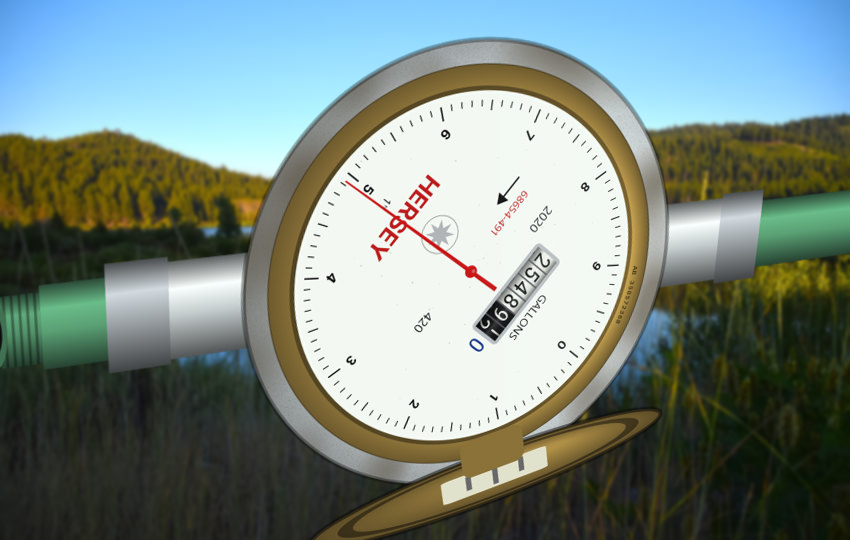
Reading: 2548914.9 (gal)
